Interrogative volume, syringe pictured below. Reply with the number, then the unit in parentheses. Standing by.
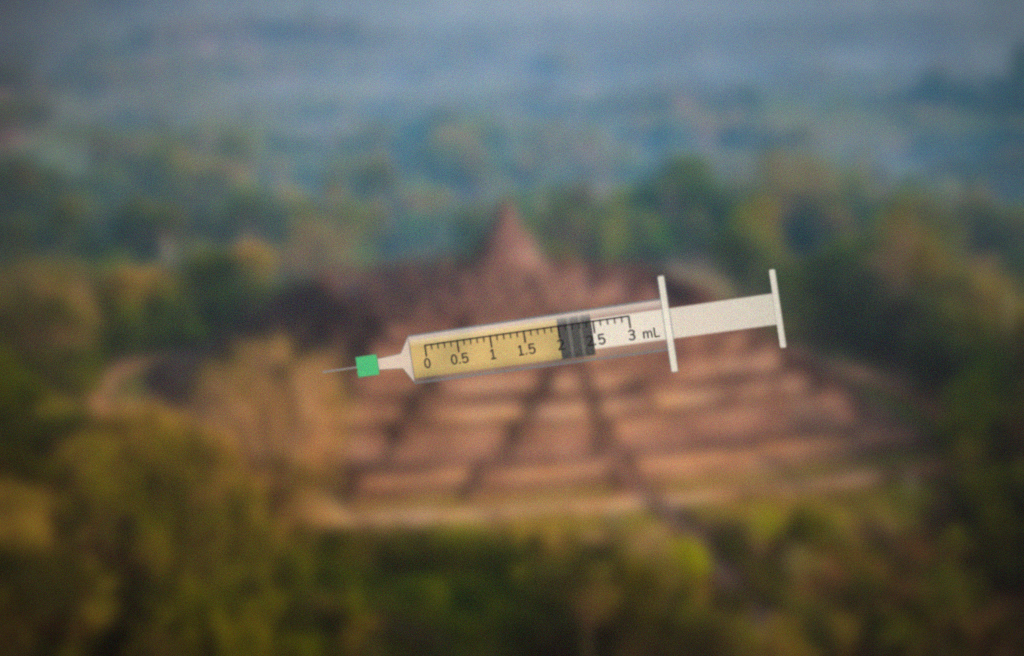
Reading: 2 (mL)
